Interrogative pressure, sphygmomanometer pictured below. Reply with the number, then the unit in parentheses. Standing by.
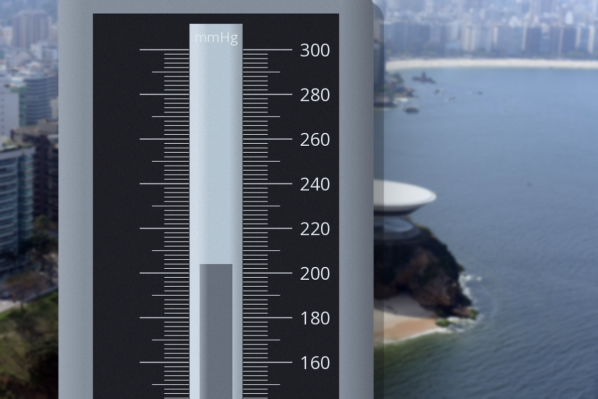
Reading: 204 (mmHg)
